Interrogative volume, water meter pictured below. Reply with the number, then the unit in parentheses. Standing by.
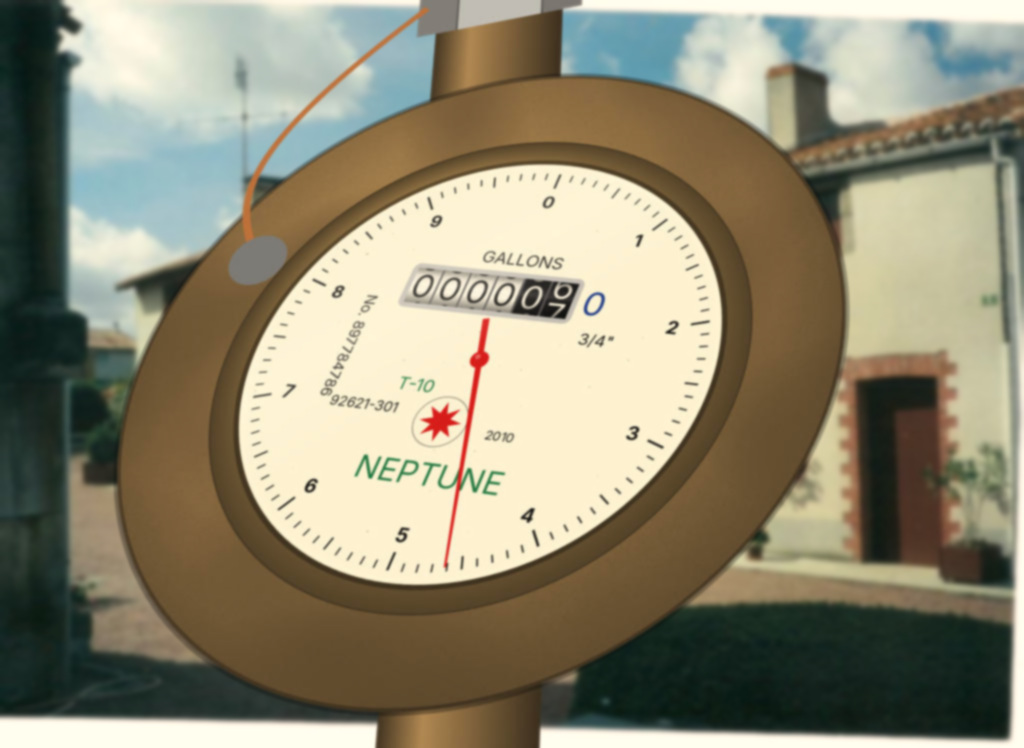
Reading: 64.6 (gal)
